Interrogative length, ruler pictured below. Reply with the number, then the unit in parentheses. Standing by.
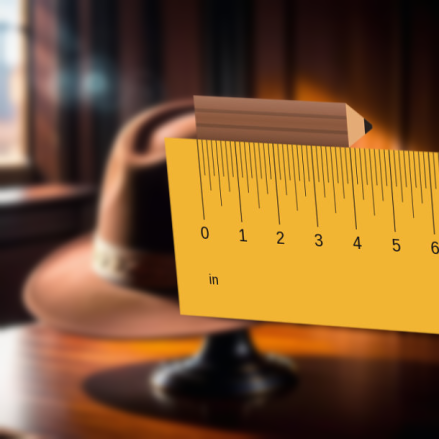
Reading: 4.625 (in)
